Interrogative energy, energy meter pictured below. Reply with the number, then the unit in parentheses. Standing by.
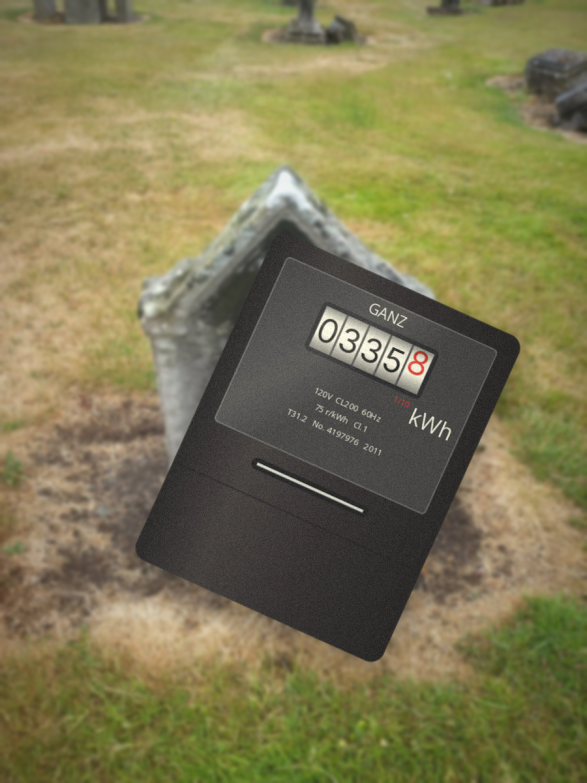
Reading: 335.8 (kWh)
